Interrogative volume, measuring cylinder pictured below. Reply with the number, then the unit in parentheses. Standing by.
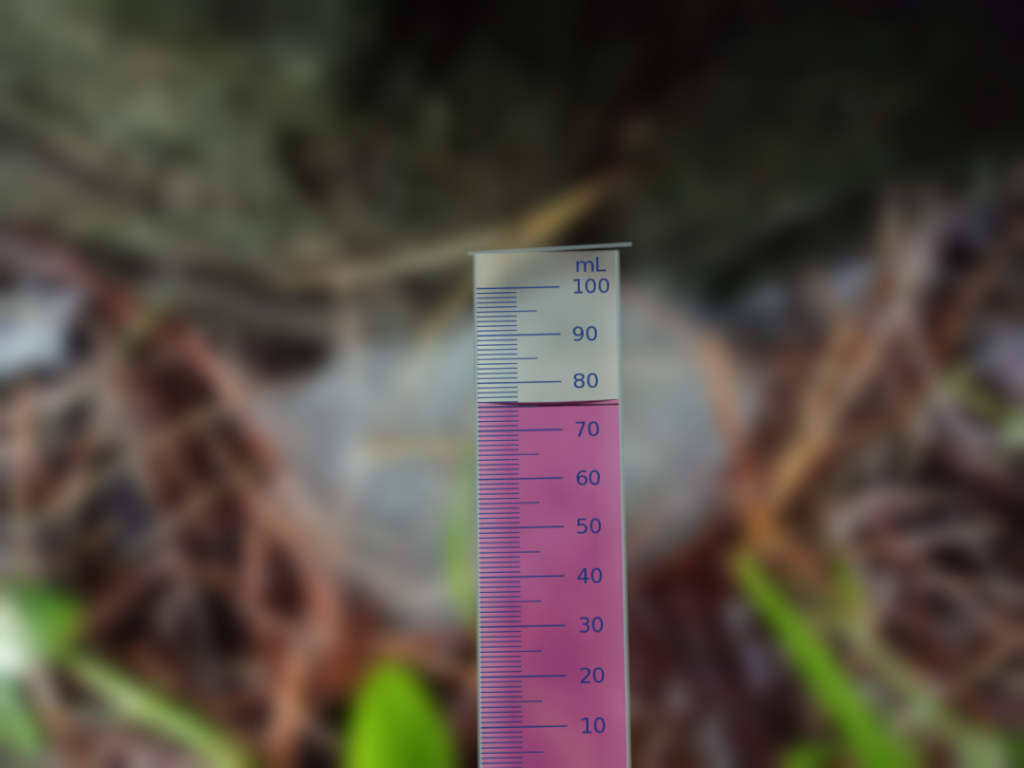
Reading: 75 (mL)
